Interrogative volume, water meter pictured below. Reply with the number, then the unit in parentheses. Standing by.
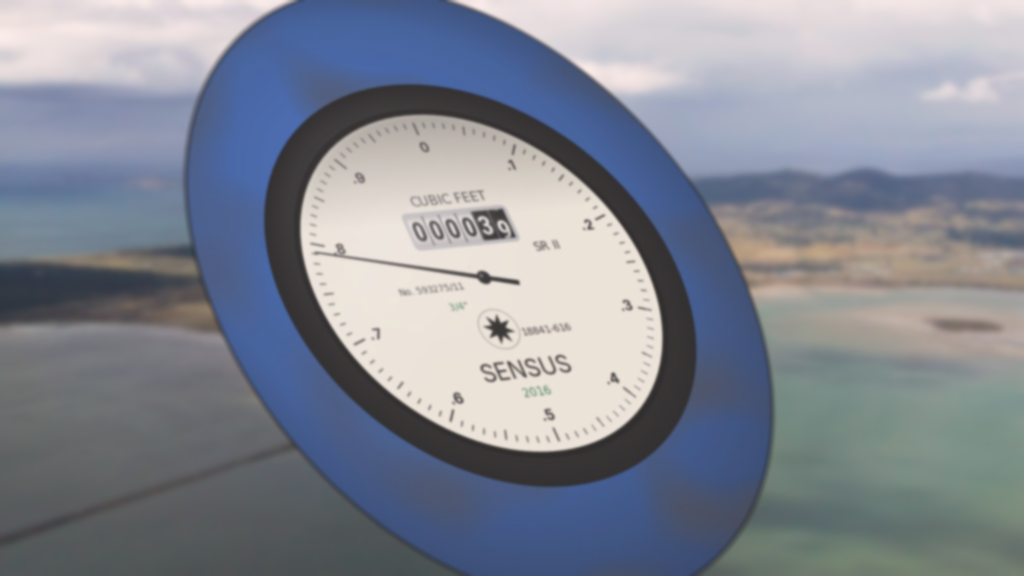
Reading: 38.79 (ft³)
